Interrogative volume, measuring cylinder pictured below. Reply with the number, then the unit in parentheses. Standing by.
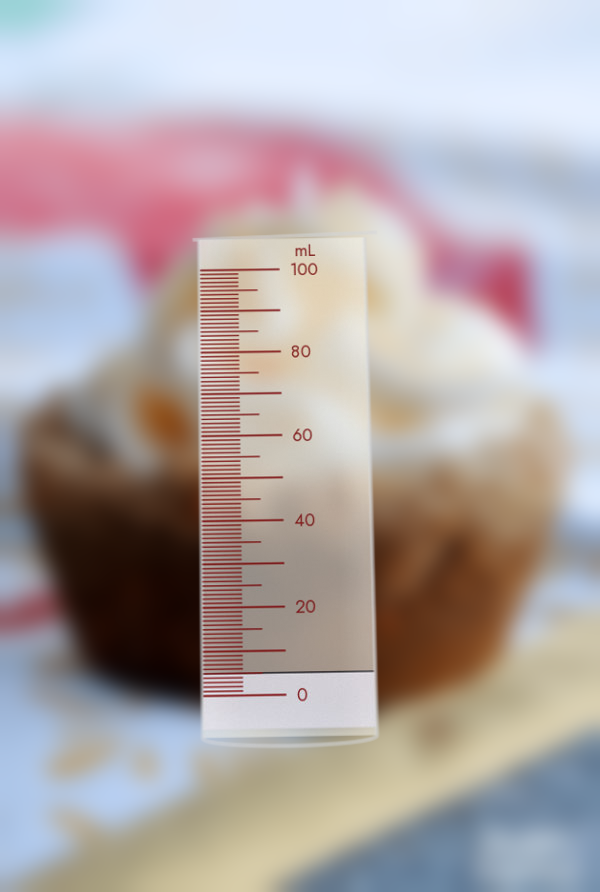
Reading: 5 (mL)
